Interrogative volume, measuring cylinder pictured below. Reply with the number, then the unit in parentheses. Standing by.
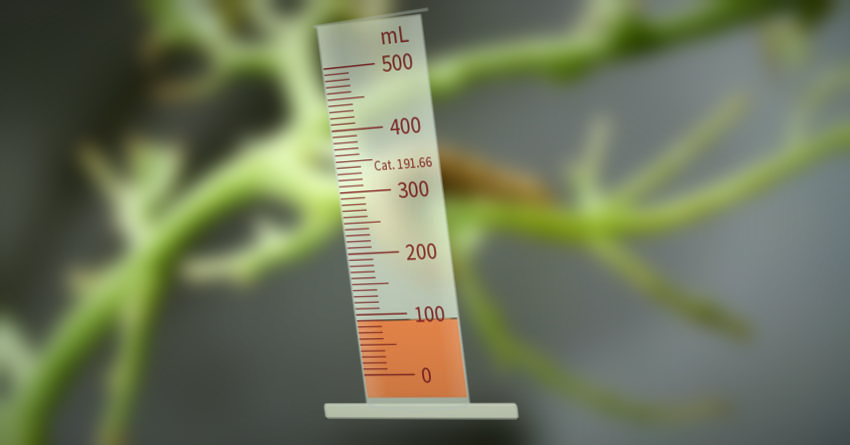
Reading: 90 (mL)
